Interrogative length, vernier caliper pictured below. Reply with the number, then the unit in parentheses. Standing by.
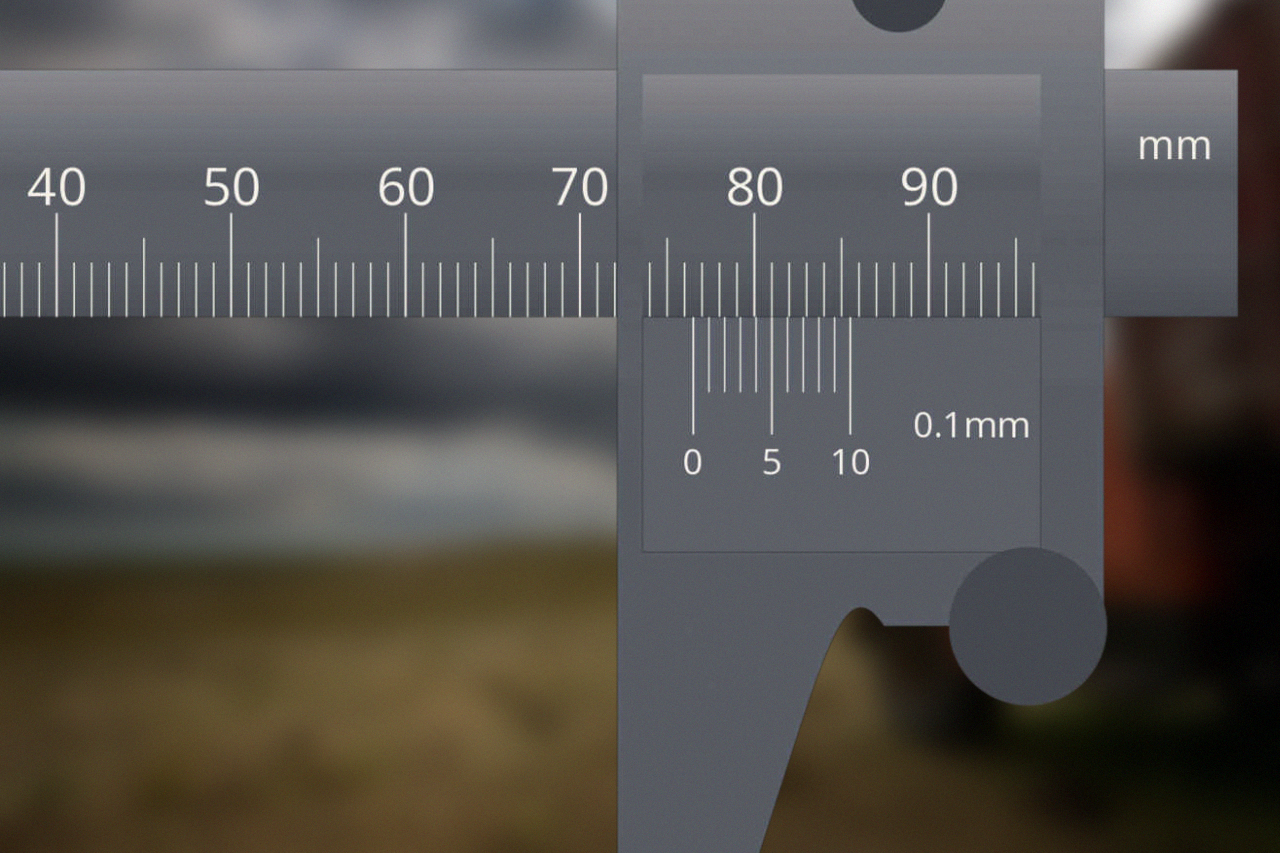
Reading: 76.5 (mm)
